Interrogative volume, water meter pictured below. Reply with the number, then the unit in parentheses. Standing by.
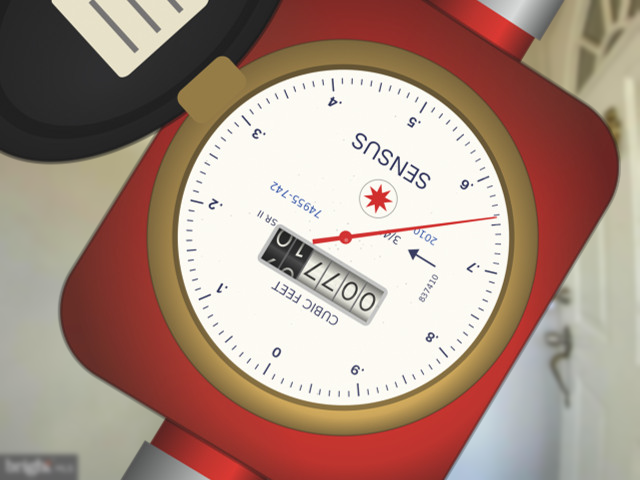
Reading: 7709.64 (ft³)
